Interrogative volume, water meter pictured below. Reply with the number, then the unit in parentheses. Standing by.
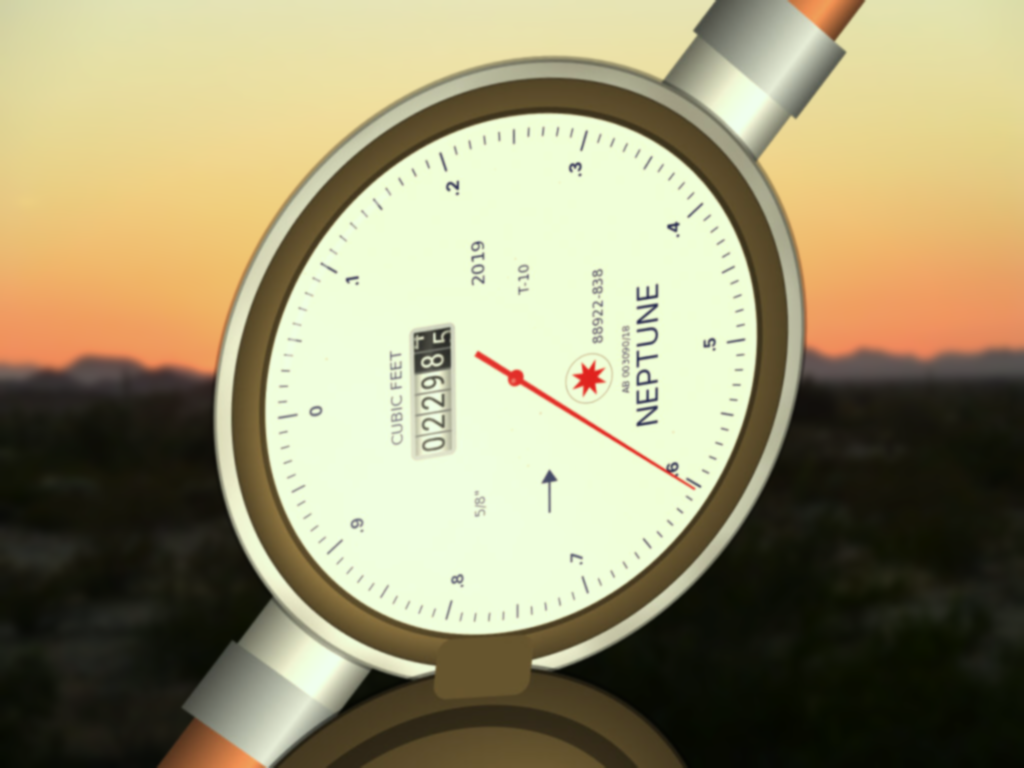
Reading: 22984.60 (ft³)
